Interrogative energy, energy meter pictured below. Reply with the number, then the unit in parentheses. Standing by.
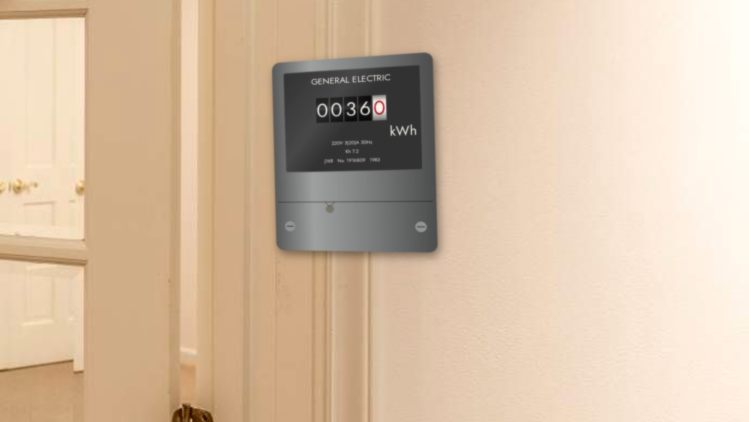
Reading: 36.0 (kWh)
